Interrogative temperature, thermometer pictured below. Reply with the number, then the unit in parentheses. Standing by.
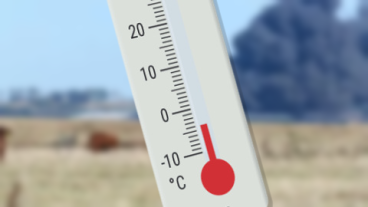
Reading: -4 (°C)
